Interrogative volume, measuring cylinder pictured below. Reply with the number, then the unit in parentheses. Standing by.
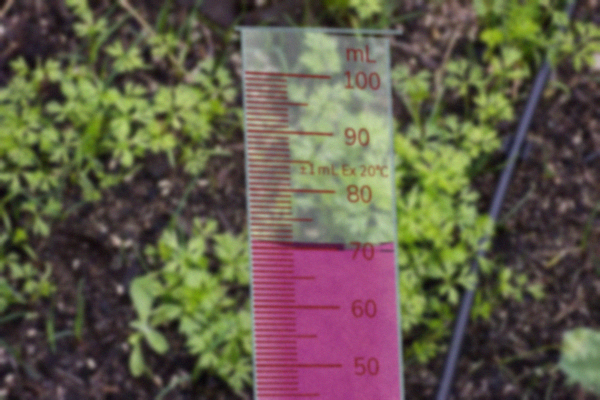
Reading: 70 (mL)
